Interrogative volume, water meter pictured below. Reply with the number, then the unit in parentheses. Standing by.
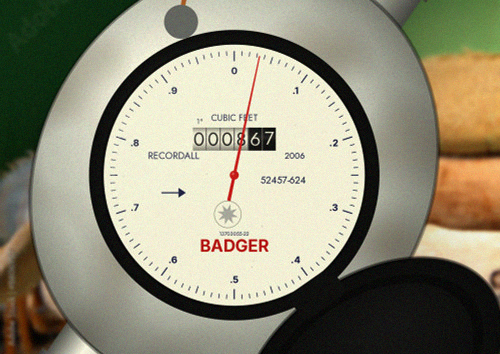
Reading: 867.03 (ft³)
